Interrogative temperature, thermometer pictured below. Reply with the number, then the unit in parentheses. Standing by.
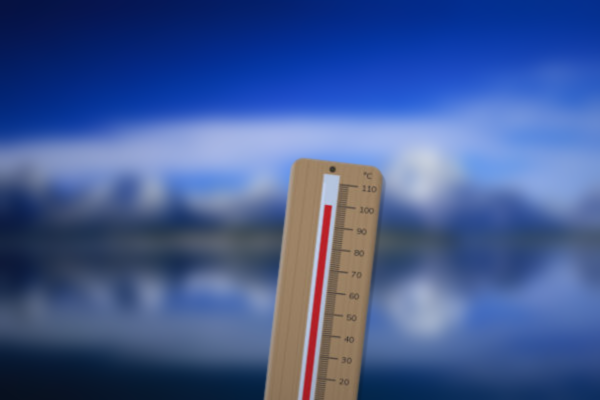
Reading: 100 (°C)
